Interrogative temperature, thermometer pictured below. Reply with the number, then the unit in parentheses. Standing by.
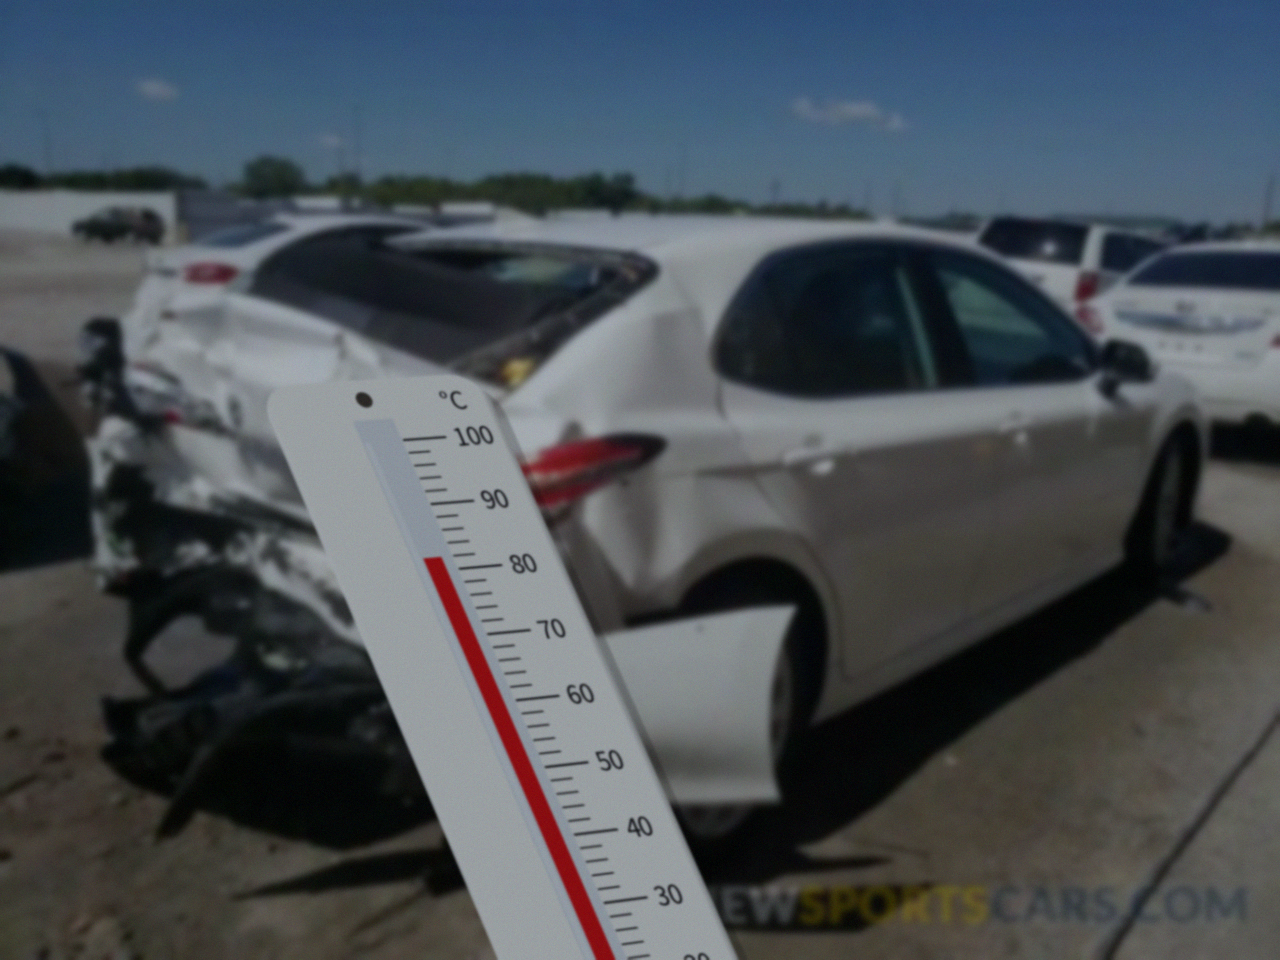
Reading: 82 (°C)
